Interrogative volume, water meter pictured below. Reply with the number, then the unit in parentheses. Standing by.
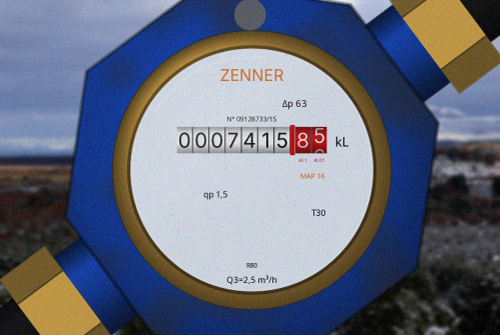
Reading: 7415.85 (kL)
